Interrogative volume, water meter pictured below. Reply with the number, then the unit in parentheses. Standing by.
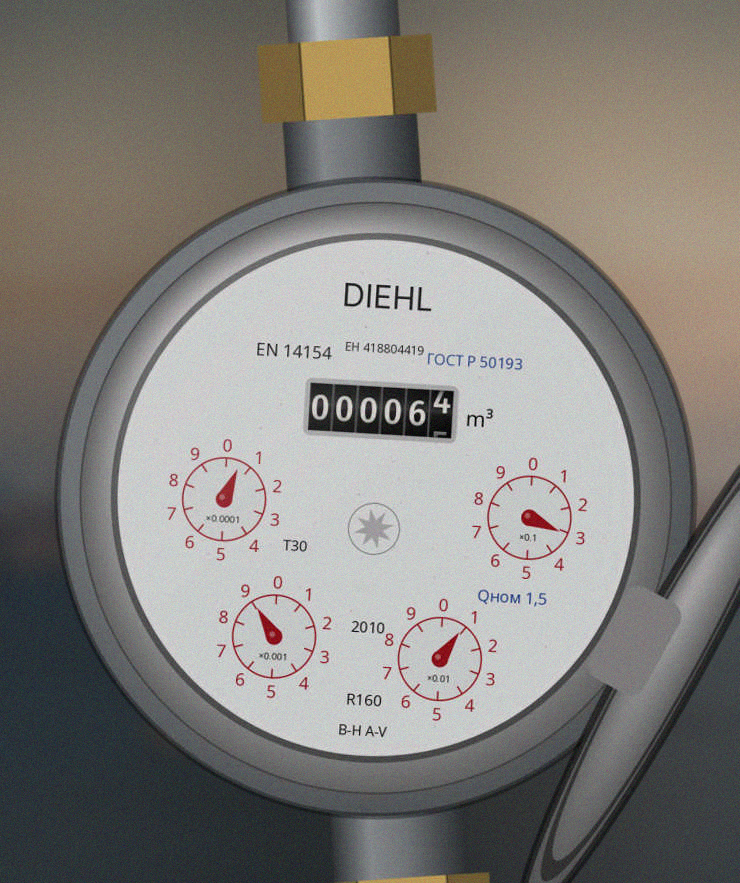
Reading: 64.3090 (m³)
